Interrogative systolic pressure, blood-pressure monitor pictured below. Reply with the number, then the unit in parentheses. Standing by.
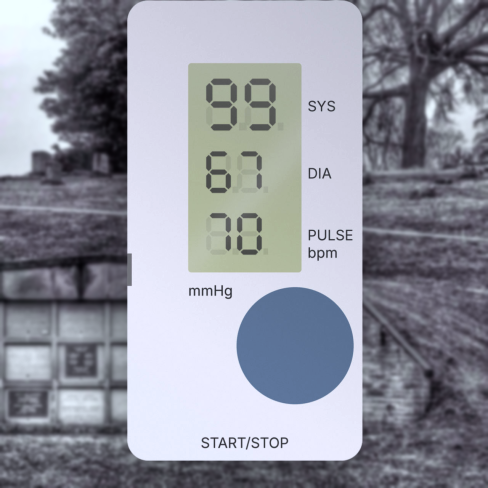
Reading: 99 (mmHg)
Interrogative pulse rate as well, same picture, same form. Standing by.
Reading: 70 (bpm)
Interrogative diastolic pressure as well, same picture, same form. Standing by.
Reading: 67 (mmHg)
